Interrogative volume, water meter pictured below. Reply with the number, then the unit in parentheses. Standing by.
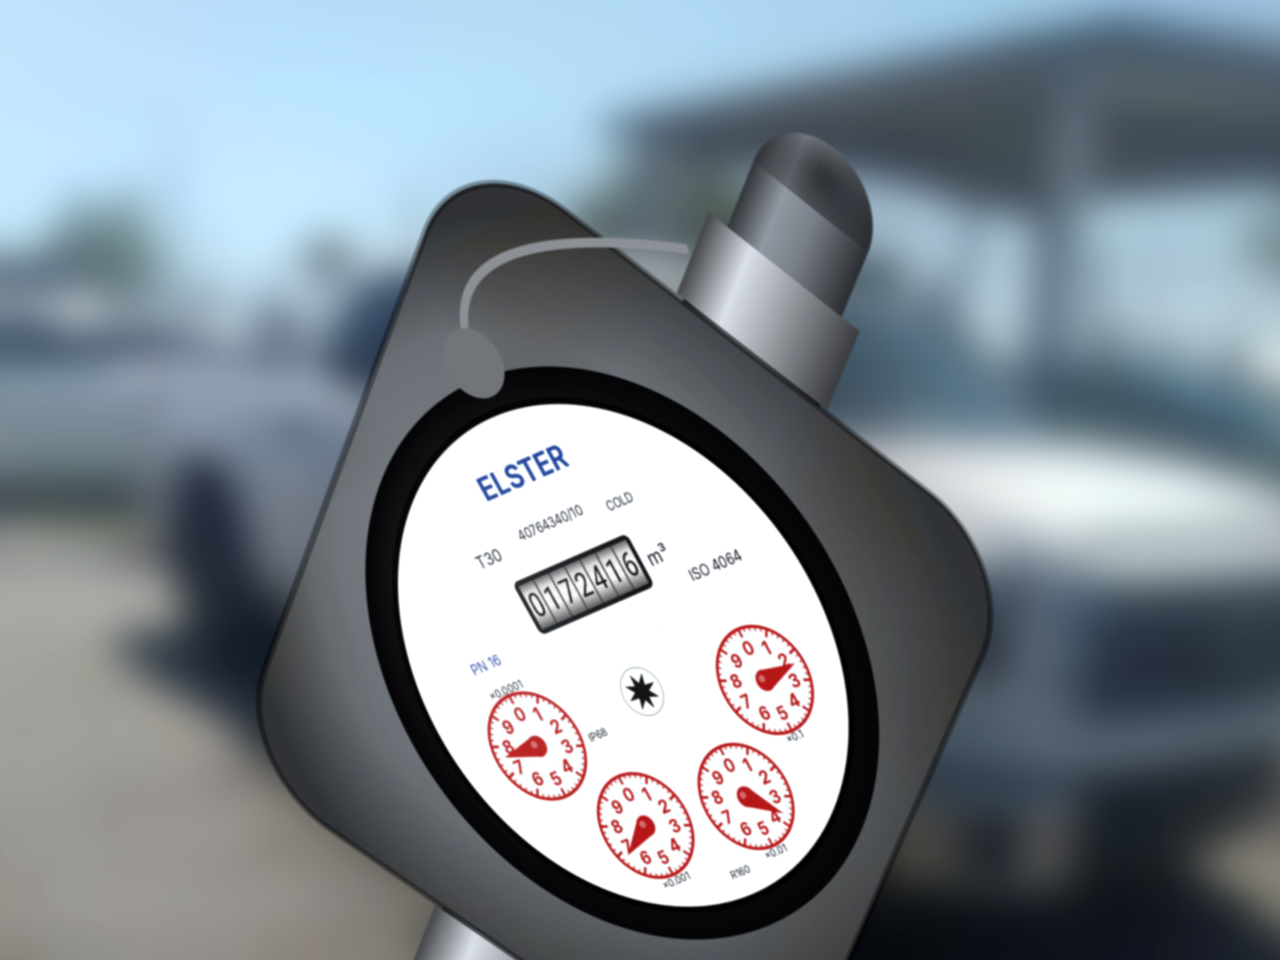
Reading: 172416.2367 (m³)
